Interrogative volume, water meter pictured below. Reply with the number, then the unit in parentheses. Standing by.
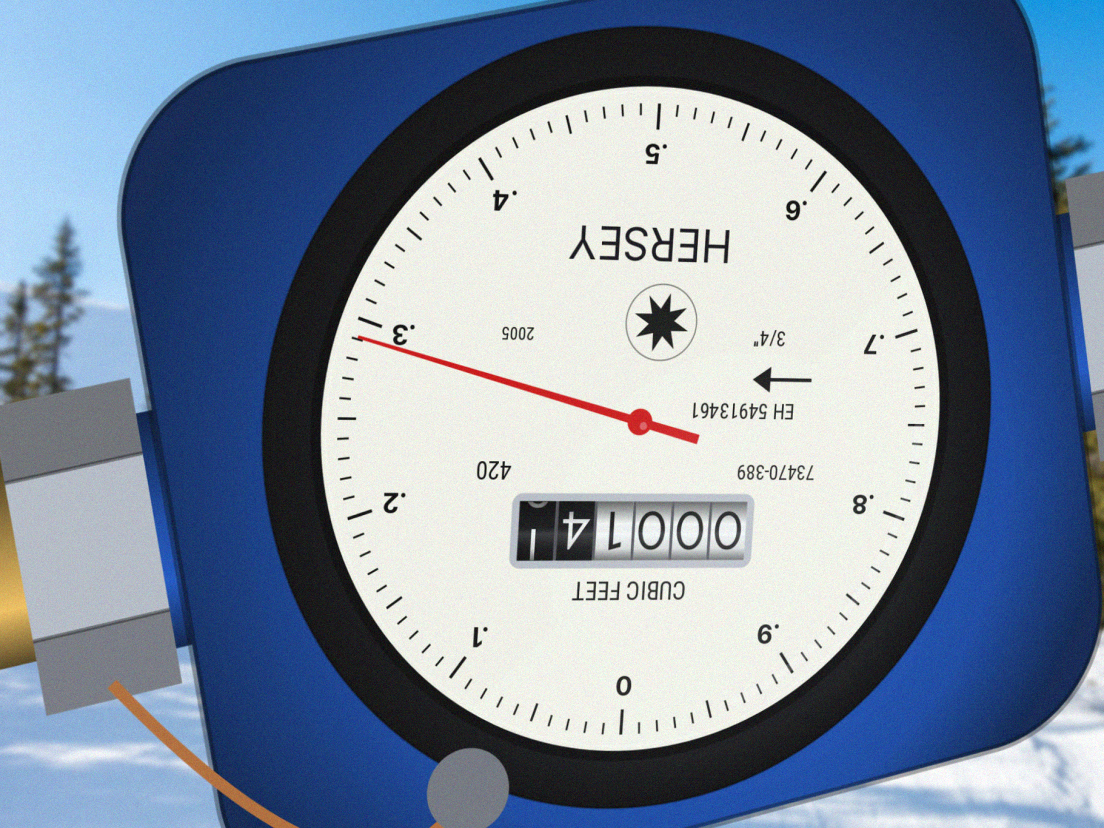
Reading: 141.29 (ft³)
